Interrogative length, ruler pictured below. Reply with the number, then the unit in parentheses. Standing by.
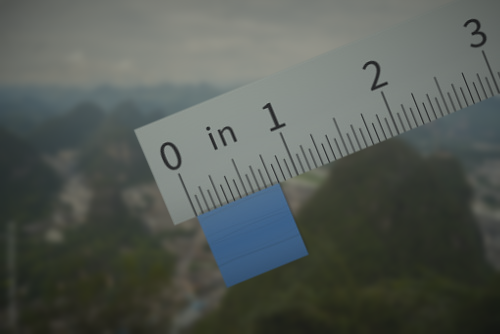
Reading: 0.8125 (in)
